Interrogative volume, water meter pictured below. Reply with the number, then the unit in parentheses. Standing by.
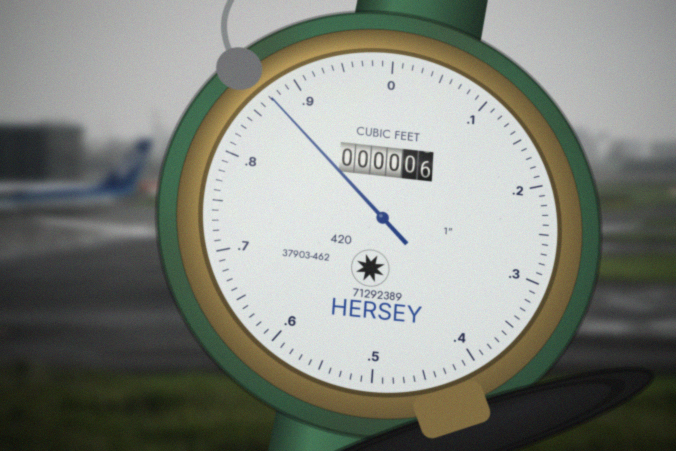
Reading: 5.87 (ft³)
